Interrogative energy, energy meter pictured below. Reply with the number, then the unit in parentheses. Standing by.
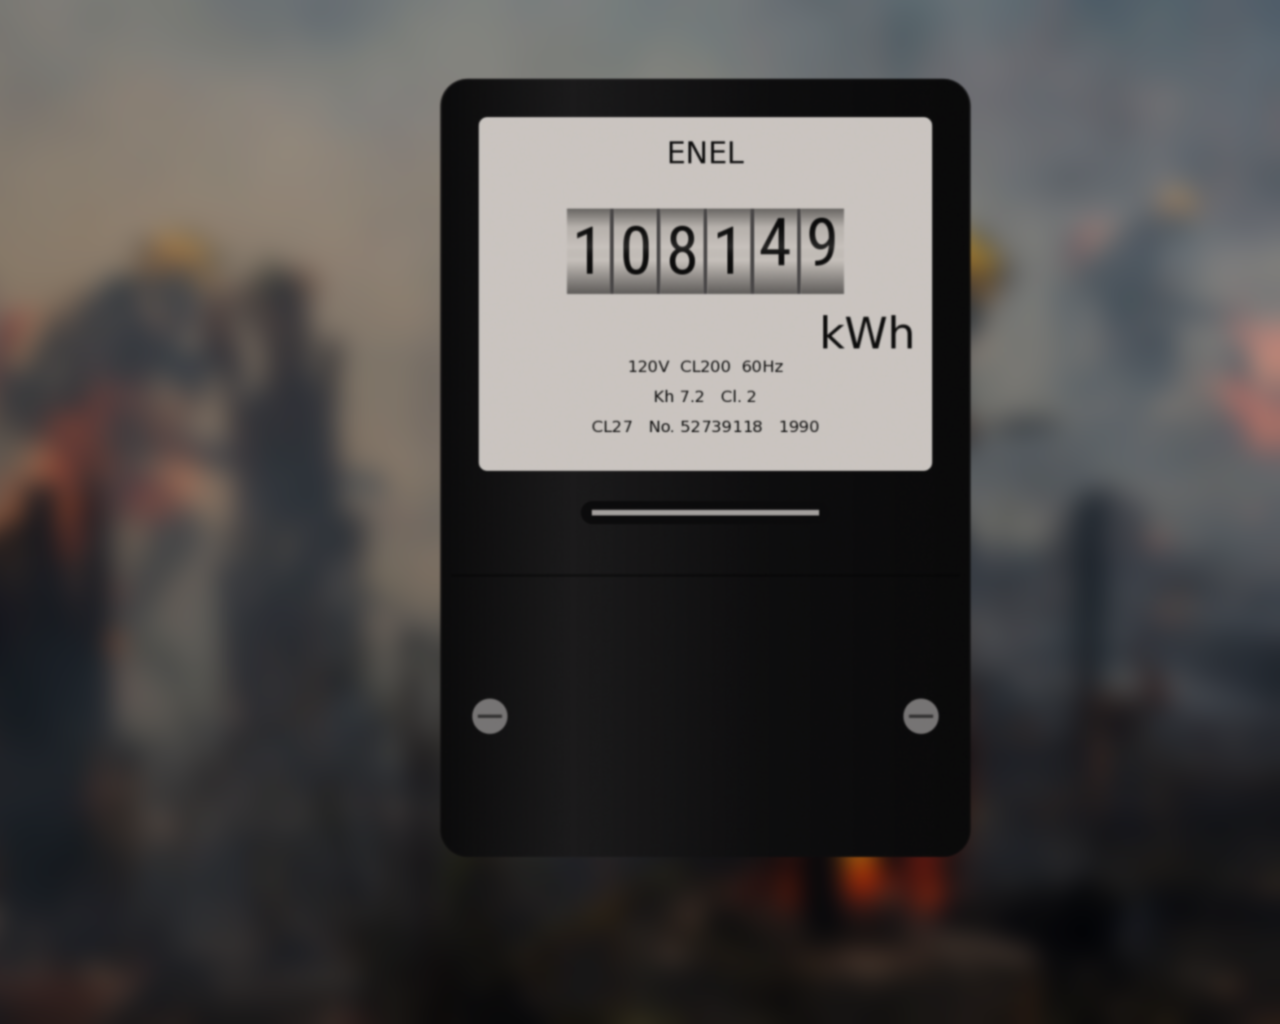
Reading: 108149 (kWh)
